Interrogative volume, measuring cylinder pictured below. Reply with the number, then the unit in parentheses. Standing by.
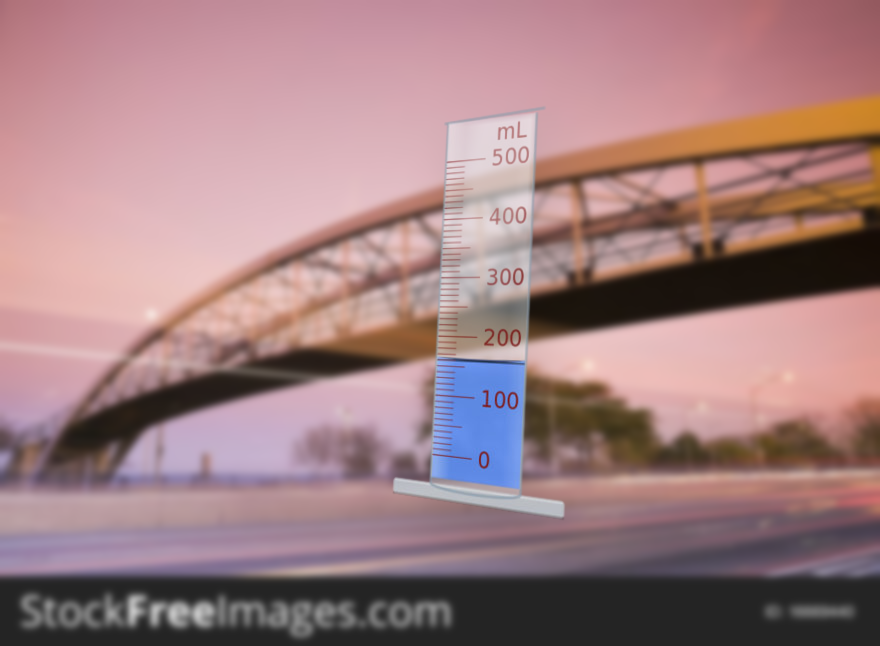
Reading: 160 (mL)
